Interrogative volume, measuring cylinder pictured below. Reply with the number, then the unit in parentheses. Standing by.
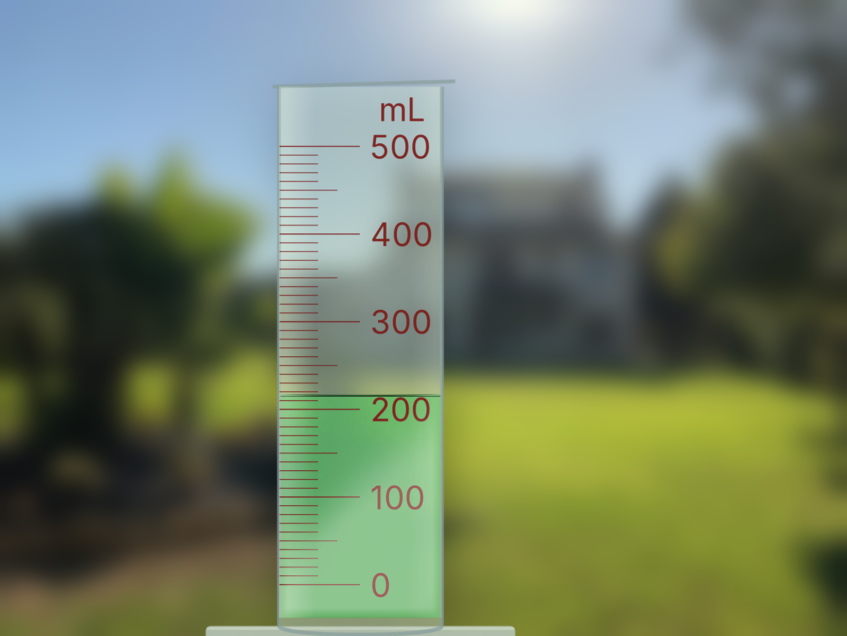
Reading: 215 (mL)
